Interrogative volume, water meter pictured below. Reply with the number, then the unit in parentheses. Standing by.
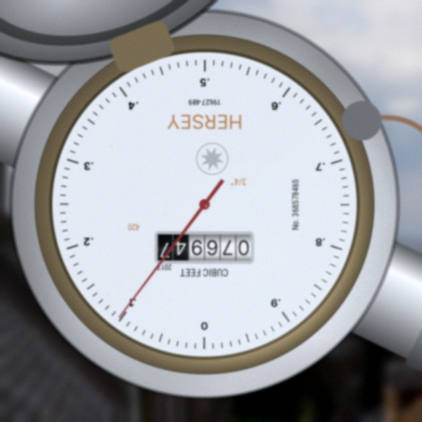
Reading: 76947.10 (ft³)
